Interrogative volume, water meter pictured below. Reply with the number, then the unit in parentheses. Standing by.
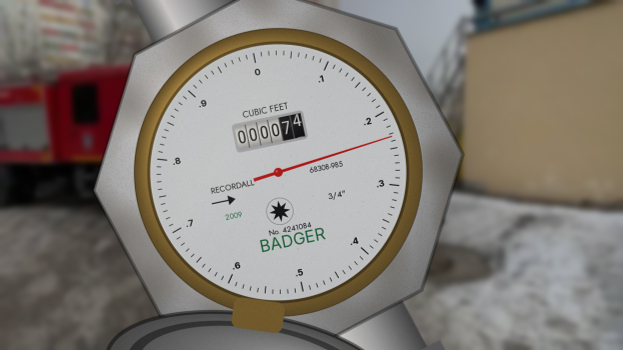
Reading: 74.23 (ft³)
